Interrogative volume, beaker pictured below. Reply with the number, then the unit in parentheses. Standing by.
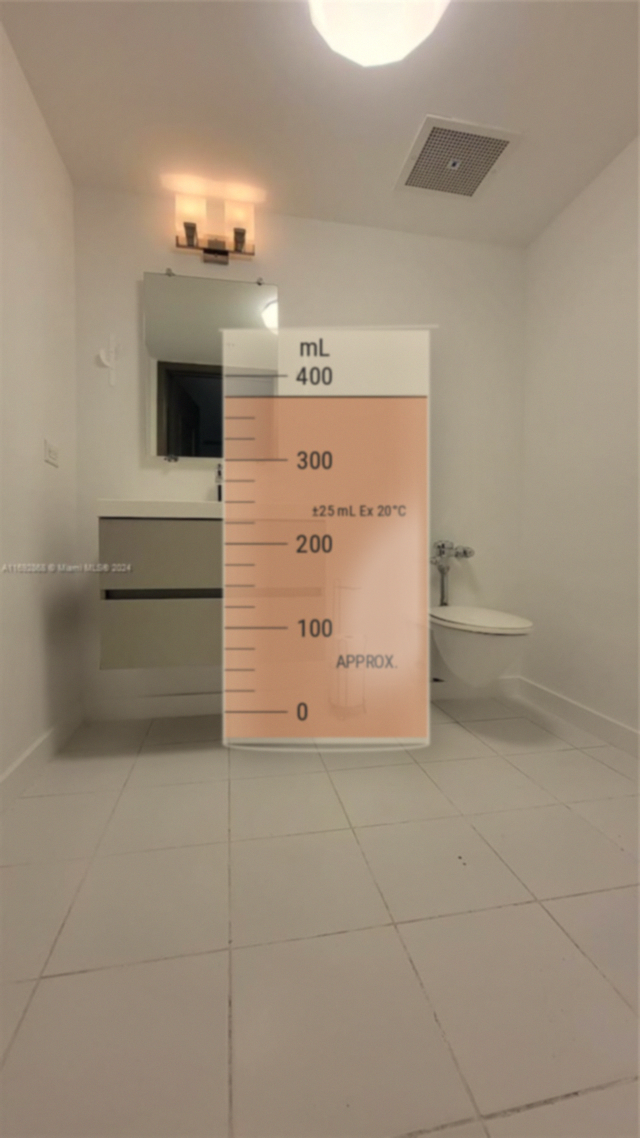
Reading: 375 (mL)
